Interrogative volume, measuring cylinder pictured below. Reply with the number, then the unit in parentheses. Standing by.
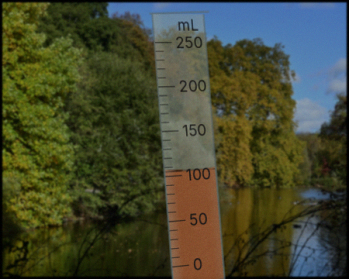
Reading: 105 (mL)
